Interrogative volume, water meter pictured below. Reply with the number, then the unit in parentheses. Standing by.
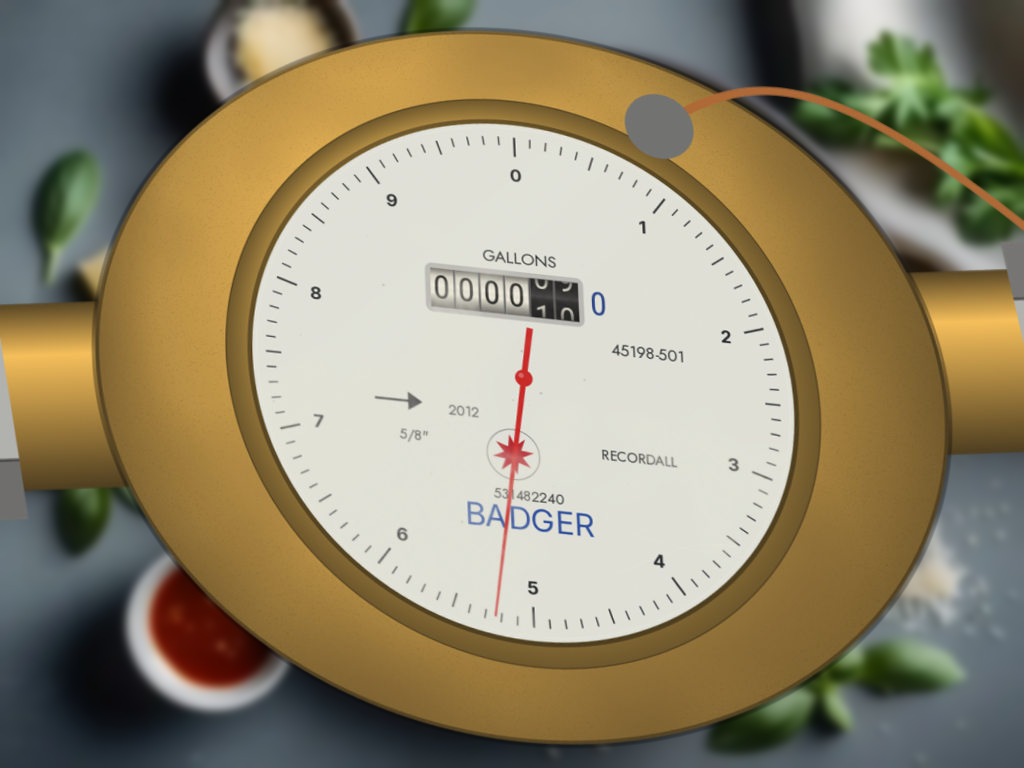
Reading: 95.2 (gal)
